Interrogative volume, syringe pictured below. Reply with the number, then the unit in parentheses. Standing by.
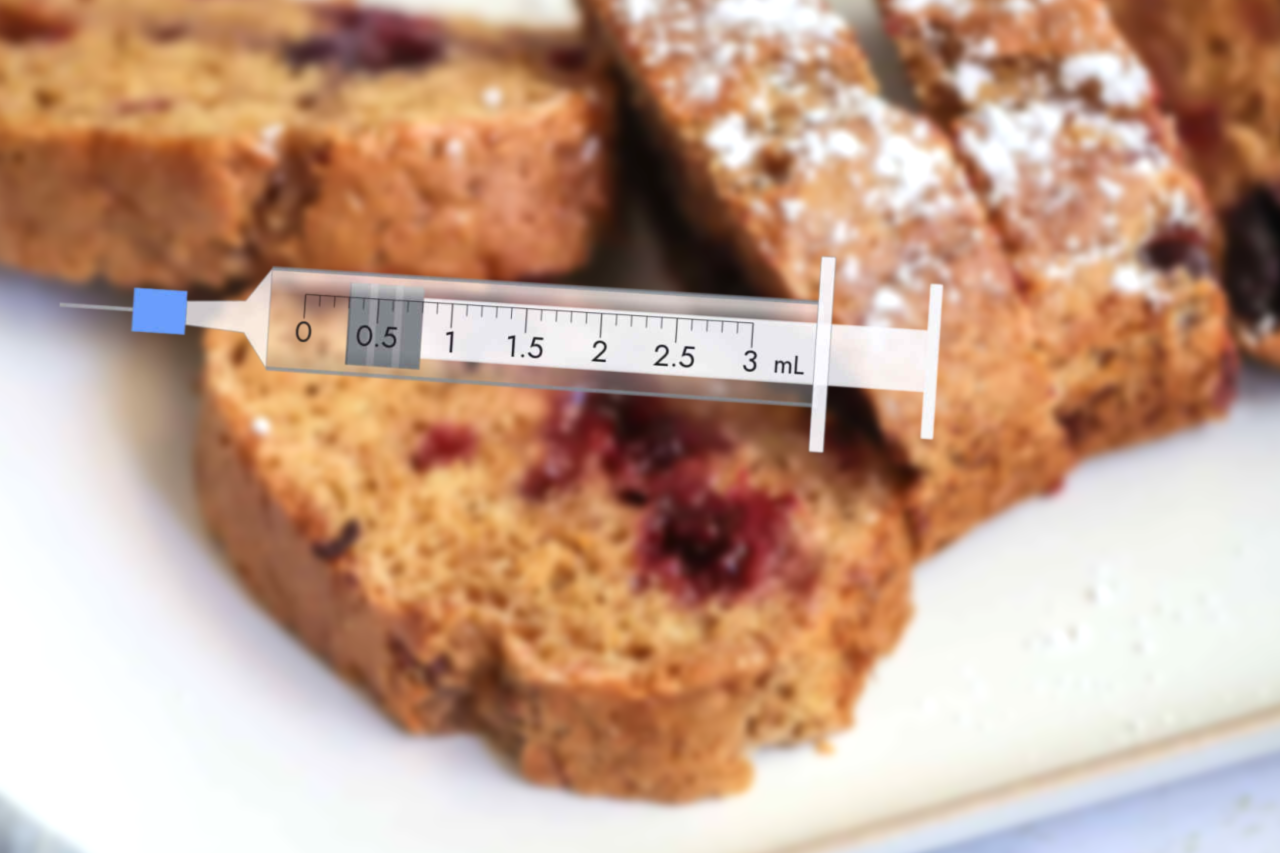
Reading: 0.3 (mL)
